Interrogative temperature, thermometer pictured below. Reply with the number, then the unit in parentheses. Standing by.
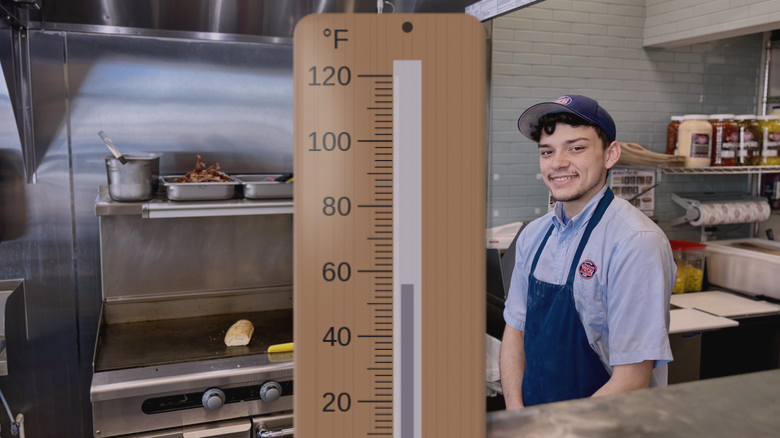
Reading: 56 (°F)
